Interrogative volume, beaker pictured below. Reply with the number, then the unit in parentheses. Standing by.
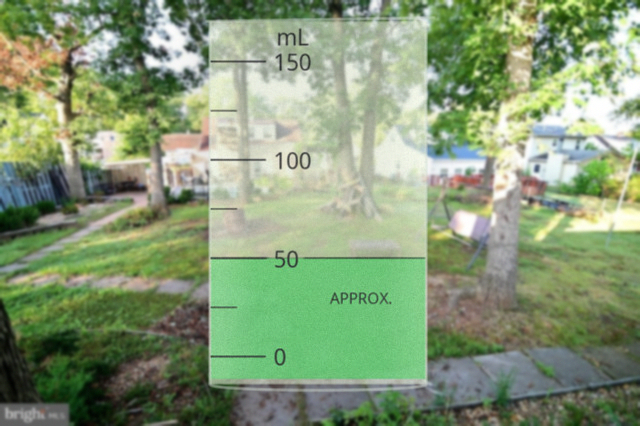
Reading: 50 (mL)
